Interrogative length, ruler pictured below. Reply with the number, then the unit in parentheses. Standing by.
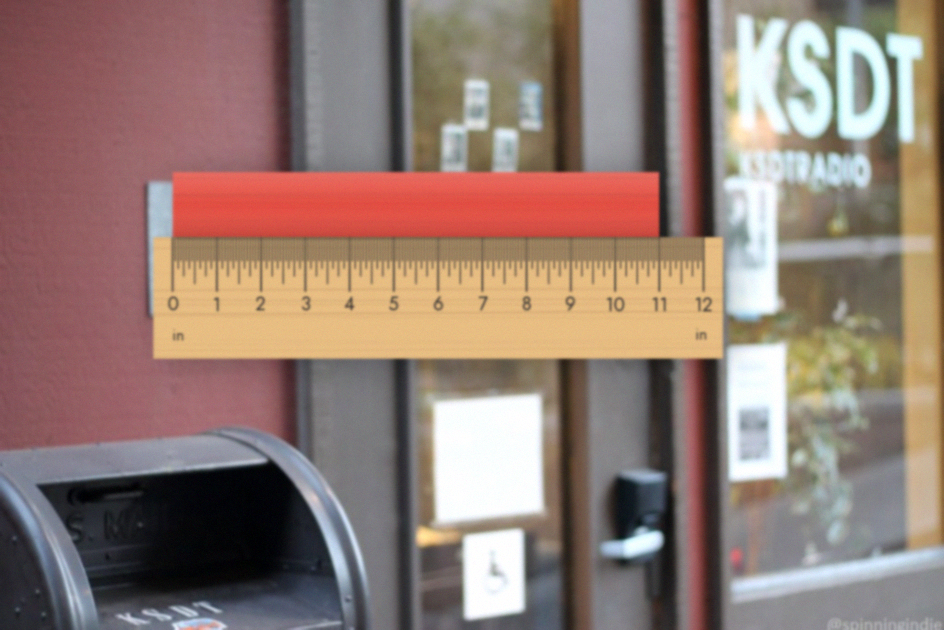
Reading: 11 (in)
